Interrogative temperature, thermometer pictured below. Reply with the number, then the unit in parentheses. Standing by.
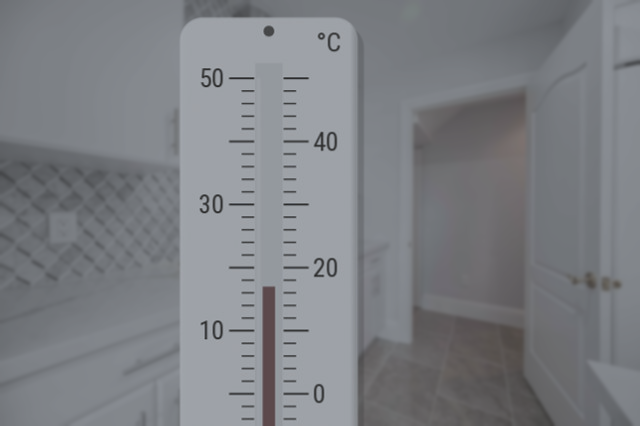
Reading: 17 (°C)
